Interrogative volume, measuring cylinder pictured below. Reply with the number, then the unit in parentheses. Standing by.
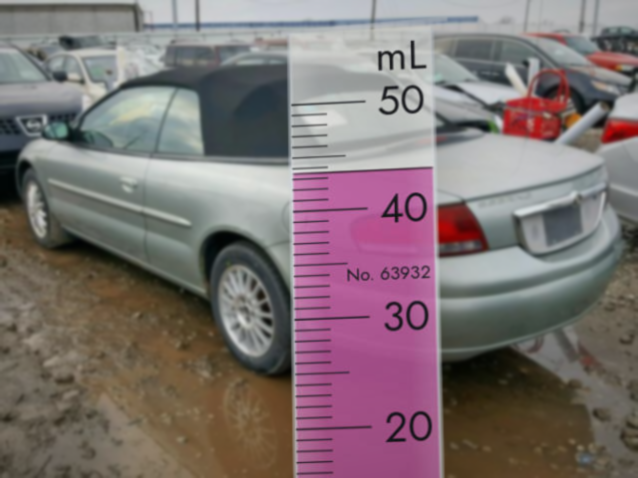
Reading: 43.5 (mL)
